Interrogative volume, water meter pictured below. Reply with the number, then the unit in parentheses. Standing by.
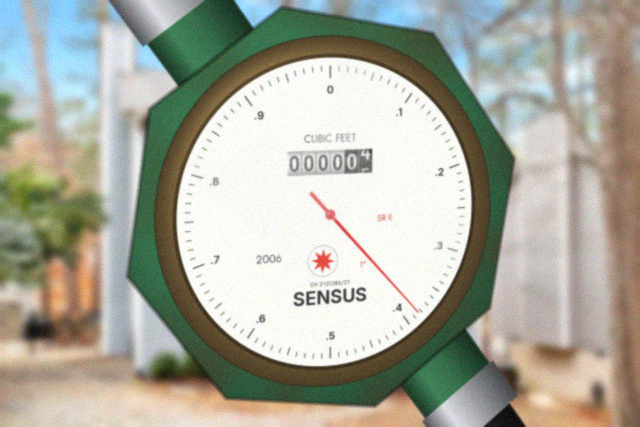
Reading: 4.38 (ft³)
